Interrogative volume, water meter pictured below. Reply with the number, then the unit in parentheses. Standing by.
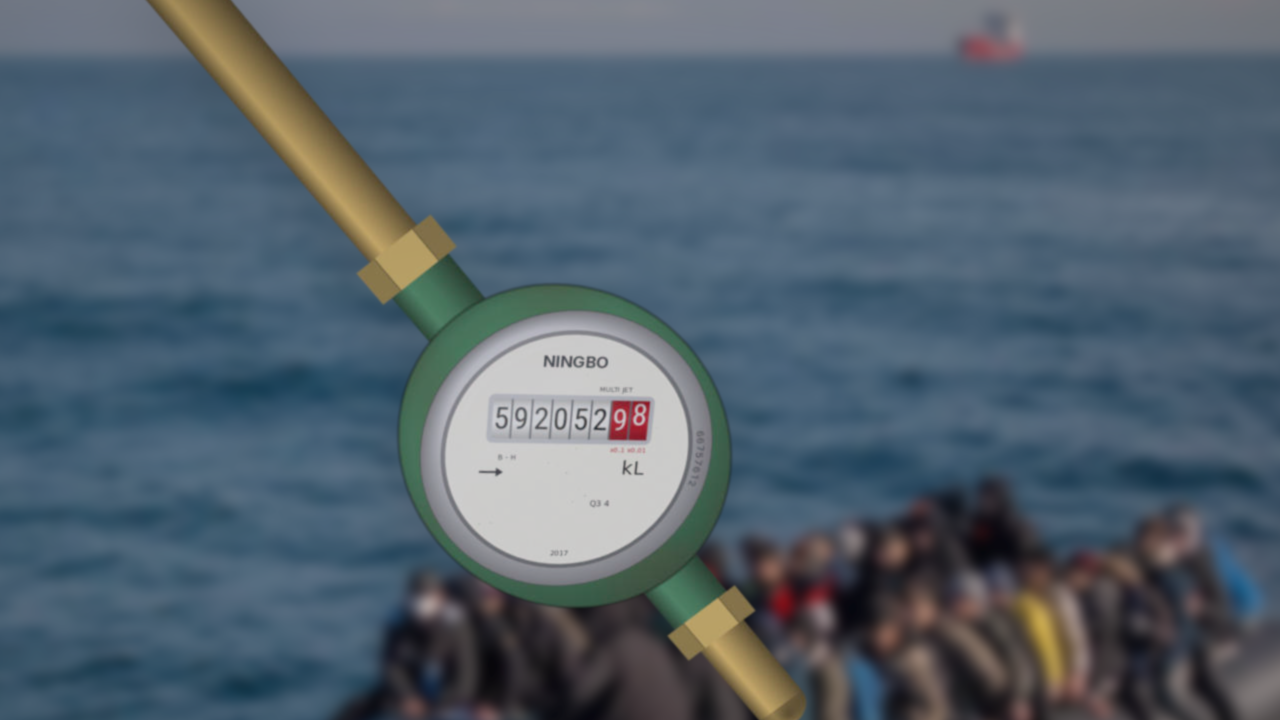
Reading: 592052.98 (kL)
